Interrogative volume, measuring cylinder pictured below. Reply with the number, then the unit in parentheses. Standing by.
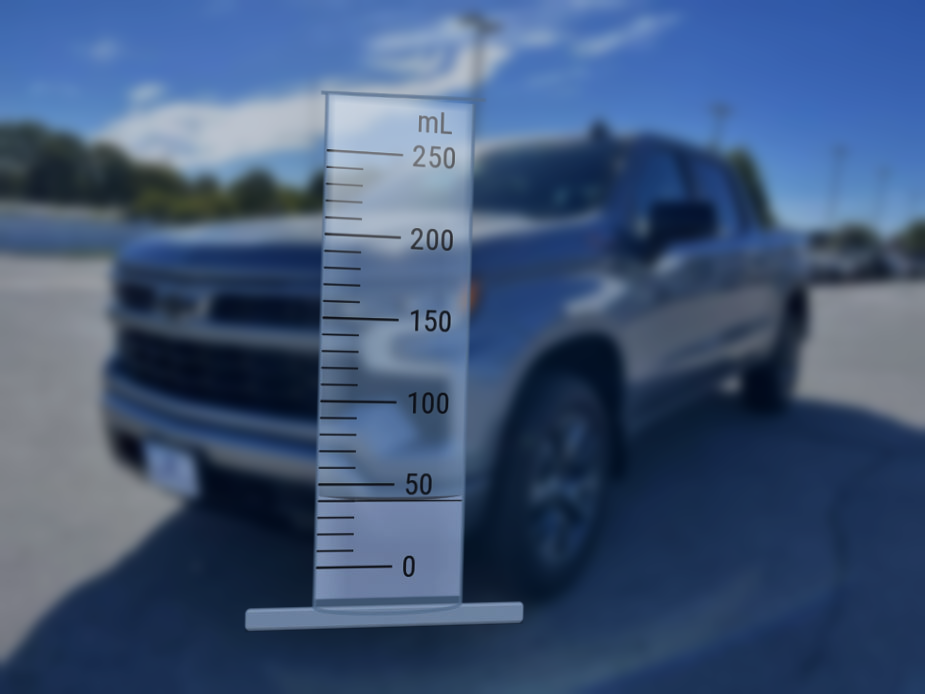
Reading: 40 (mL)
